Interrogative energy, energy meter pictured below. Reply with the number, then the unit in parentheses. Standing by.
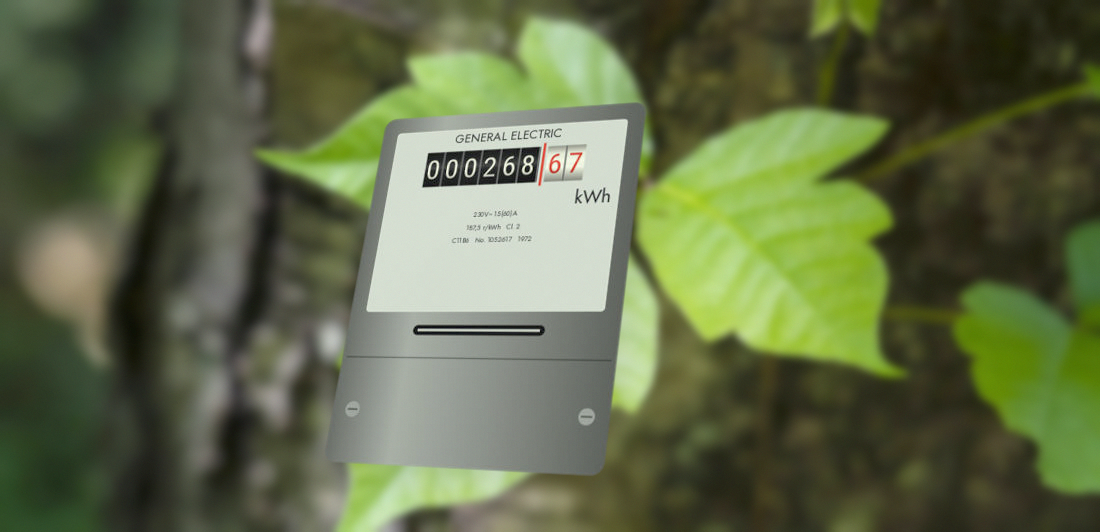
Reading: 268.67 (kWh)
